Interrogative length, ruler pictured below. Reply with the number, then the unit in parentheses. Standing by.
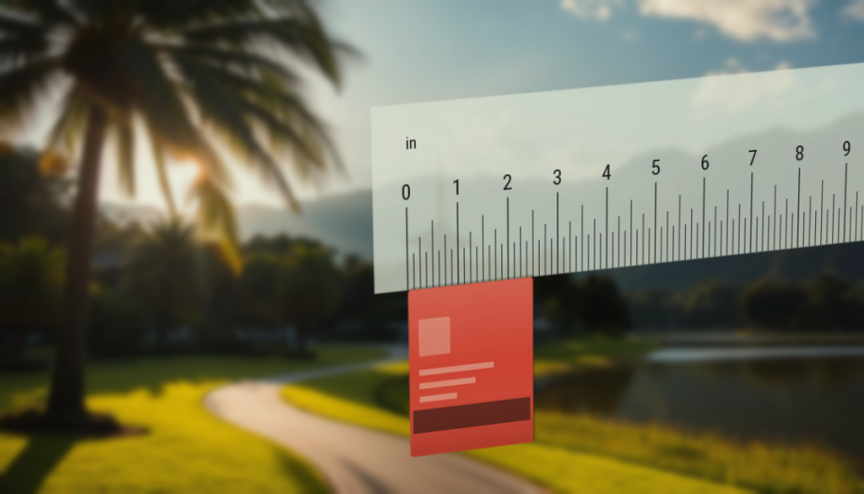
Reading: 2.5 (in)
